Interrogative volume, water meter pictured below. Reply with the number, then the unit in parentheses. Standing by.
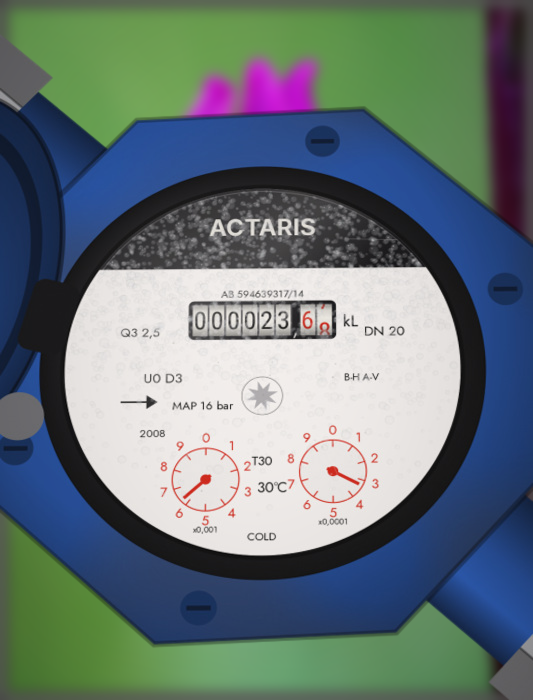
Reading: 23.6763 (kL)
